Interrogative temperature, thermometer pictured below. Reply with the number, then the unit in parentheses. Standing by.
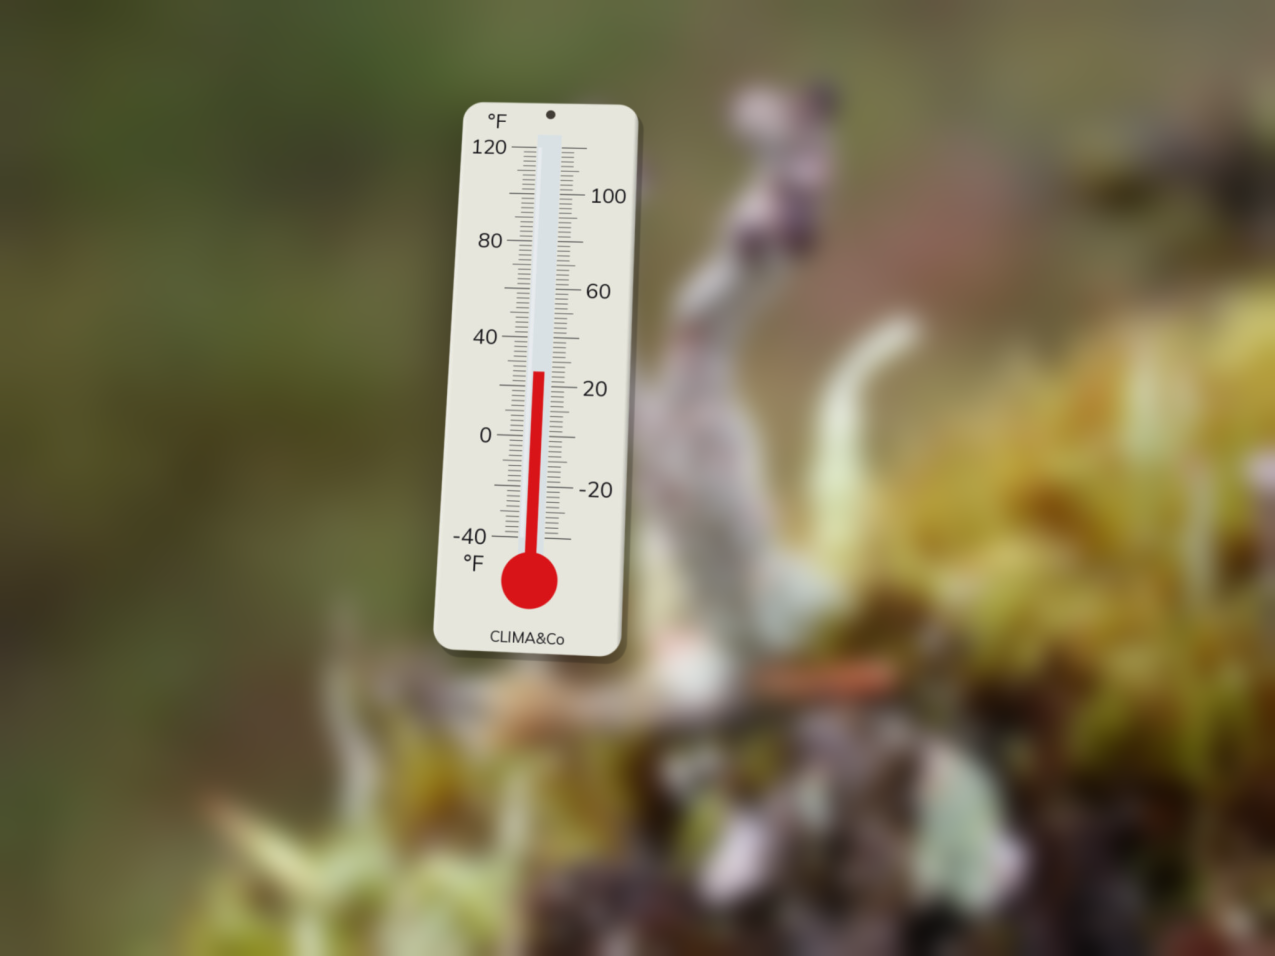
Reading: 26 (°F)
